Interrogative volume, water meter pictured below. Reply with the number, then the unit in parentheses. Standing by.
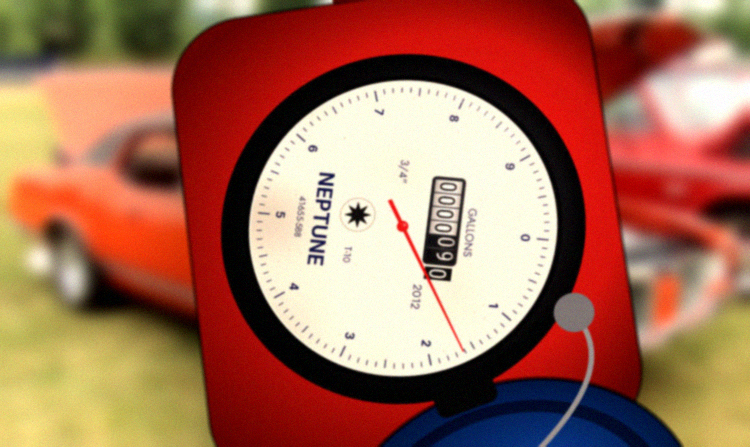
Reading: 91.6 (gal)
